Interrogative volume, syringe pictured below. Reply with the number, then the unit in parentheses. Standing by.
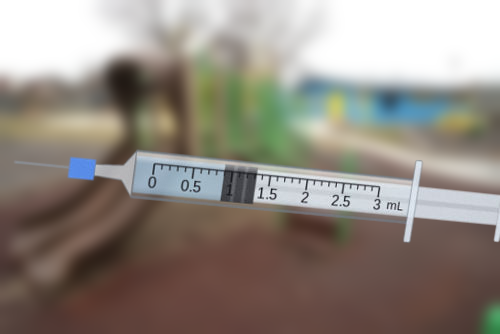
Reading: 0.9 (mL)
